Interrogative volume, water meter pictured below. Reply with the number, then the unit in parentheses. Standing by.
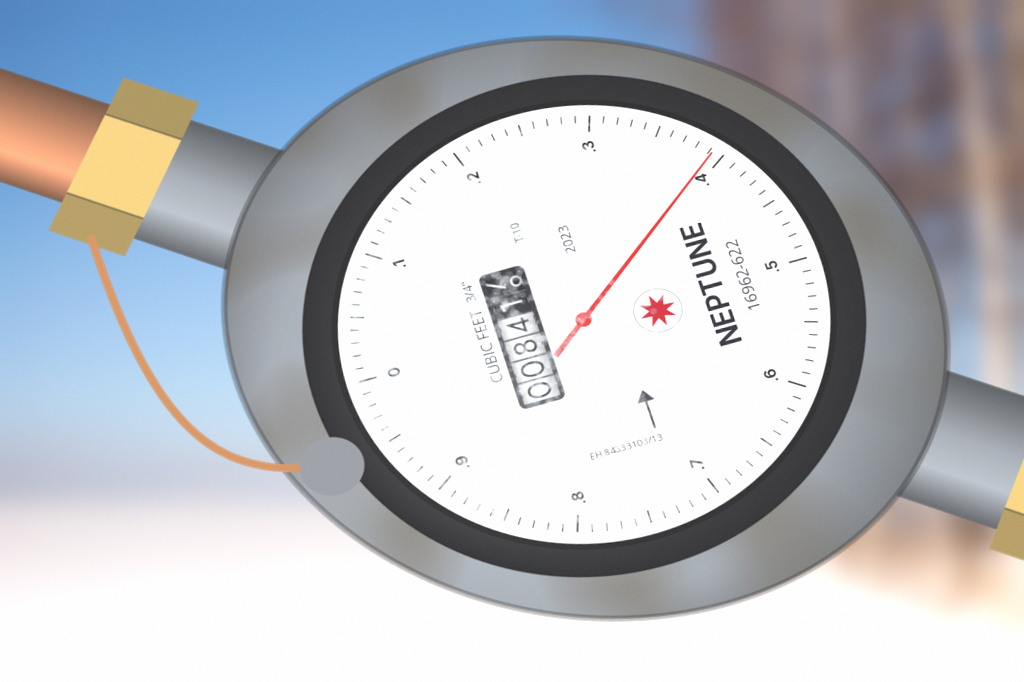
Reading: 8417.39 (ft³)
